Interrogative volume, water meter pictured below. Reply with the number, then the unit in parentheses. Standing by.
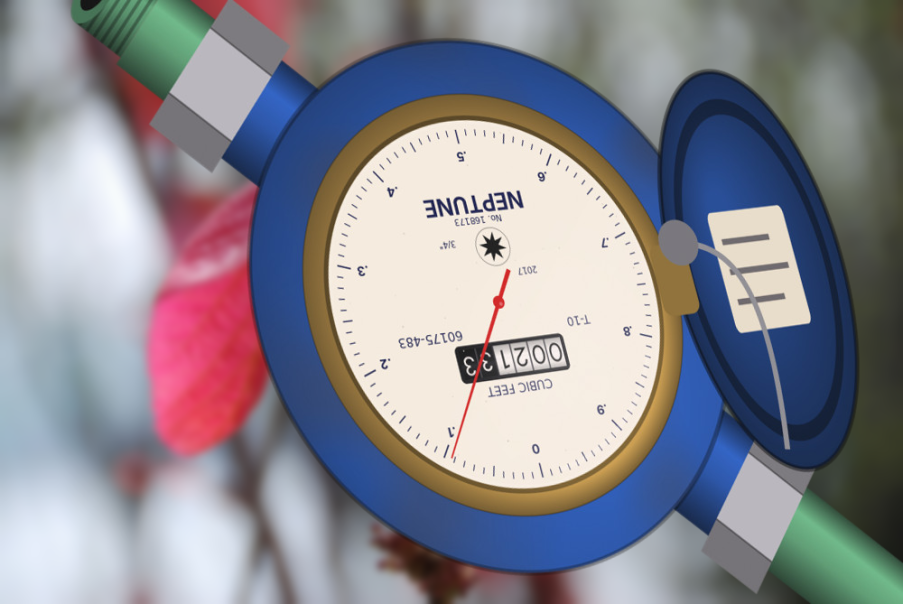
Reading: 2133.09 (ft³)
